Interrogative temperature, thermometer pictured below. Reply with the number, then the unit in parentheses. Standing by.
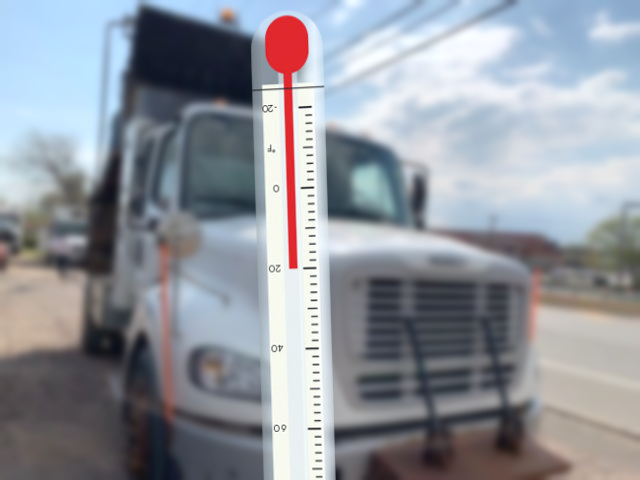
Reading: 20 (°F)
